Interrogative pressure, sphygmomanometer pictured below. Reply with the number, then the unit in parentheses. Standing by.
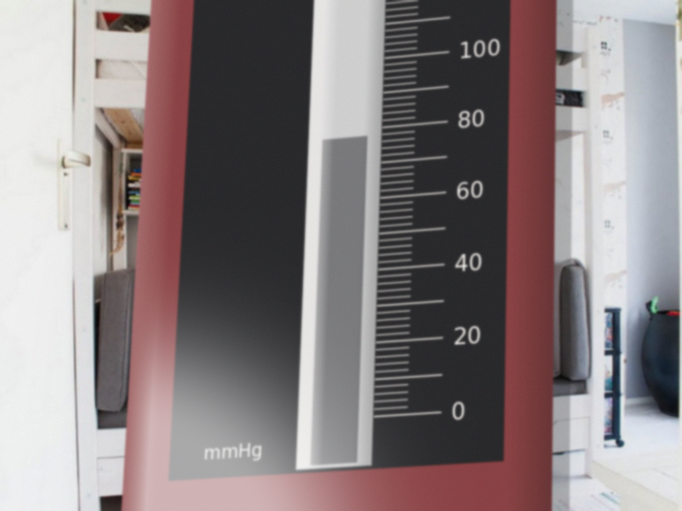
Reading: 78 (mmHg)
